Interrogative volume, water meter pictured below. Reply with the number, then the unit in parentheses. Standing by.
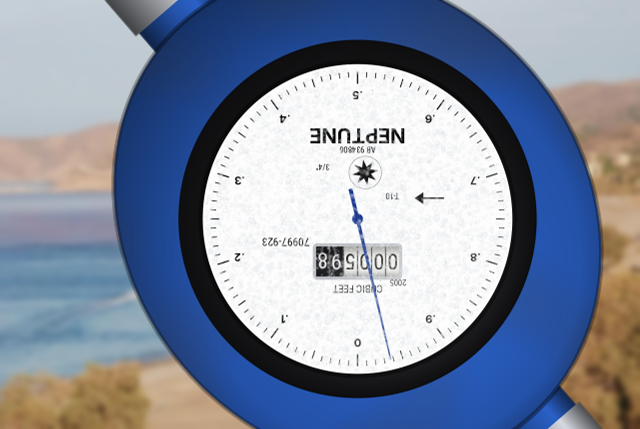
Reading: 597.96 (ft³)
